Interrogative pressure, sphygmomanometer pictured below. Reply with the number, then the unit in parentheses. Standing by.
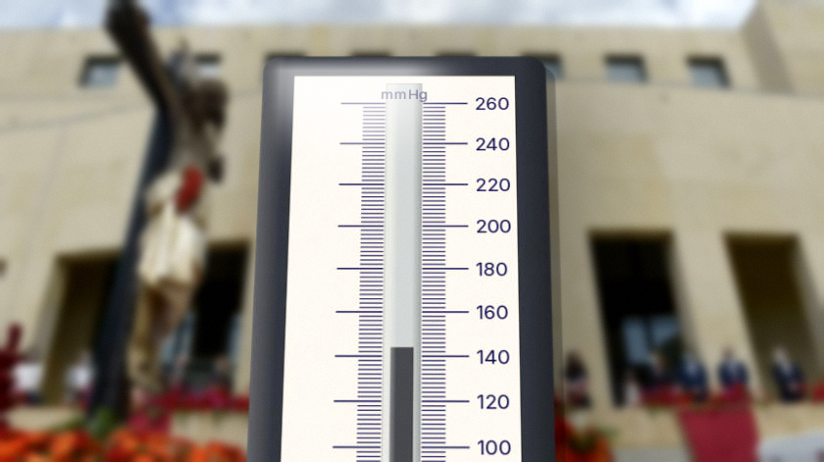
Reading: 144 (mmHg)
